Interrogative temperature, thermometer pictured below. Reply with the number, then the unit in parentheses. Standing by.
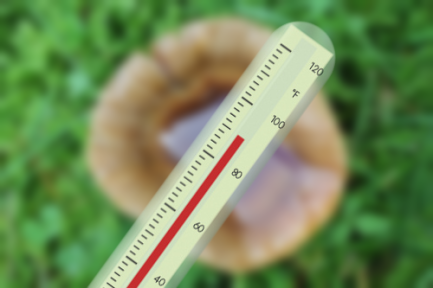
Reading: 90 (°F)
